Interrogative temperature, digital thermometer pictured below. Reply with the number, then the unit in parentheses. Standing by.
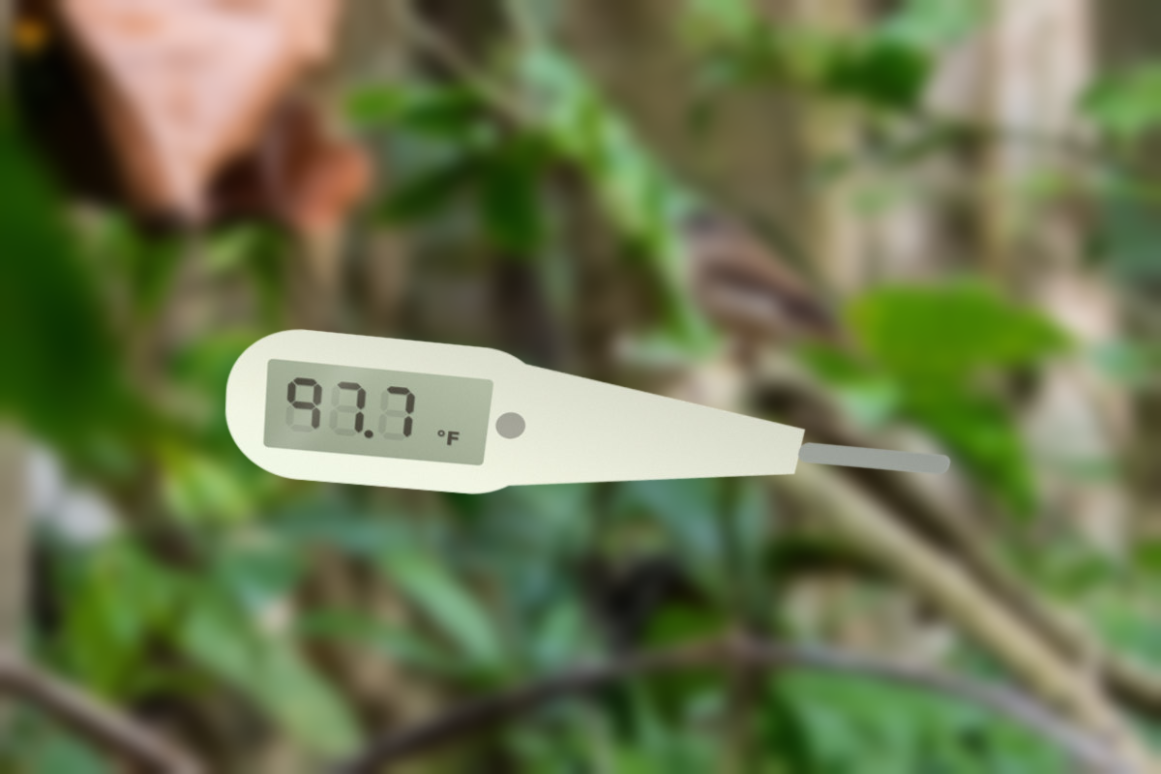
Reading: 97.7 (°F)
